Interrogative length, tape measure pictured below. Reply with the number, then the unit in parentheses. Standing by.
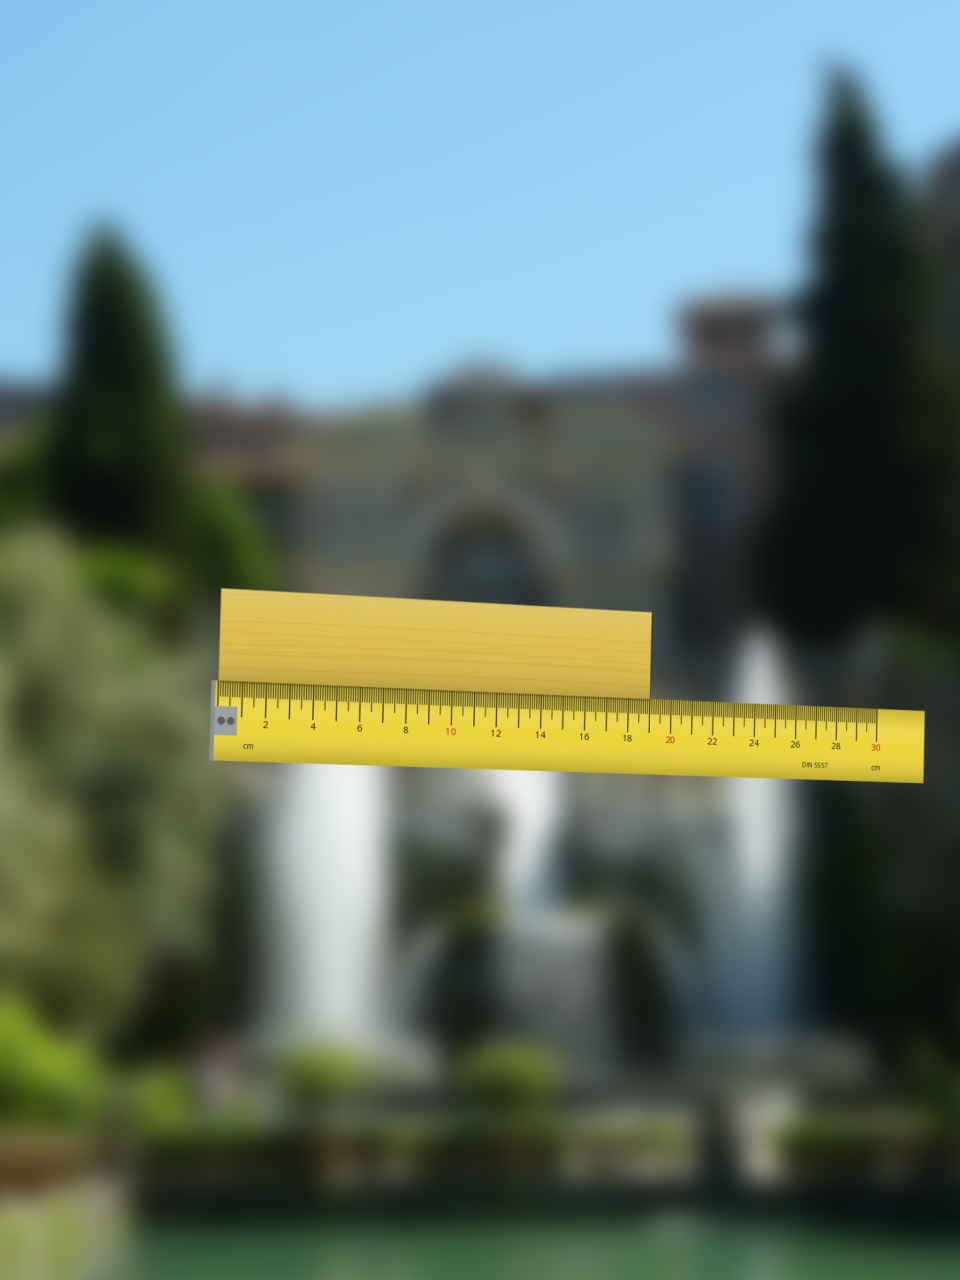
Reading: 19 (cm)
